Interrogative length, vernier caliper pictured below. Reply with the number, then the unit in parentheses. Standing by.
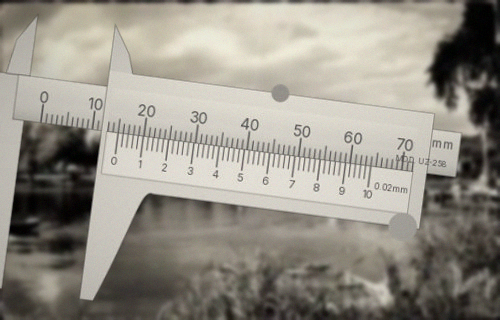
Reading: 15.0 (mm)
